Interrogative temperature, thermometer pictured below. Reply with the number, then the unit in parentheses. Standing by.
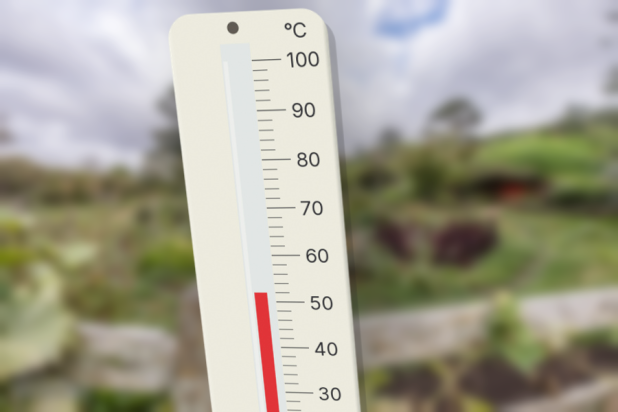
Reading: 52 (°C)
